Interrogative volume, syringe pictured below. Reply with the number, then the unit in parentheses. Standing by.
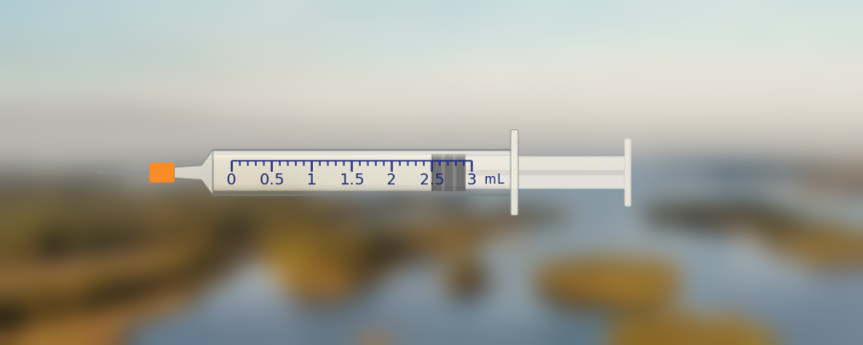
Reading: 2.5 (mL)
